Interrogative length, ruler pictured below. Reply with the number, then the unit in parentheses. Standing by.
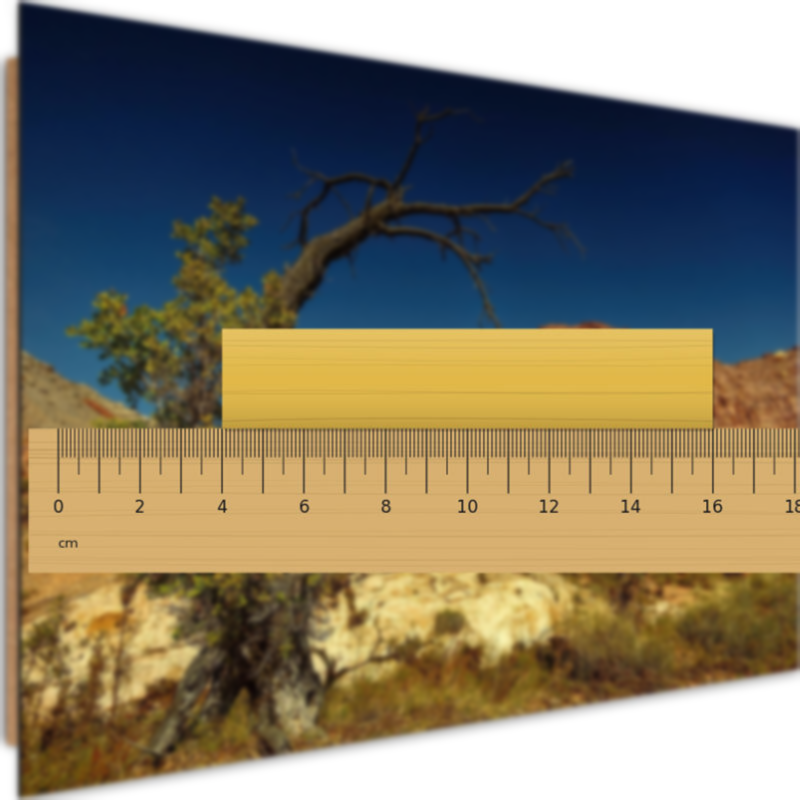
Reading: 12 (cm)
